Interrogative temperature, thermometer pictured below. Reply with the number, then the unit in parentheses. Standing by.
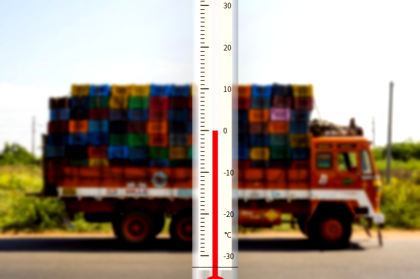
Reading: 0 (°C)
